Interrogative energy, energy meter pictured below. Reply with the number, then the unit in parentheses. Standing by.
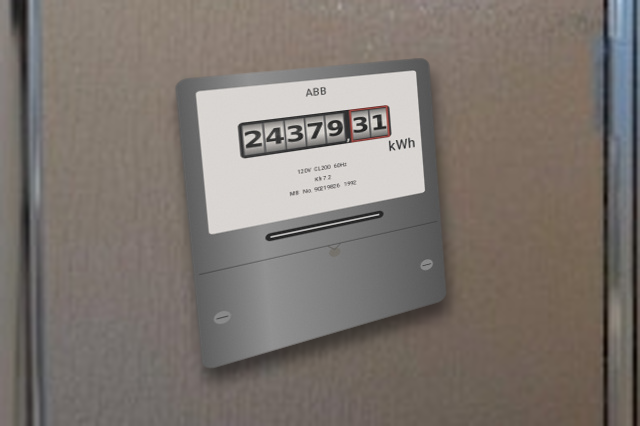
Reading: 24379.31 (kWh)
